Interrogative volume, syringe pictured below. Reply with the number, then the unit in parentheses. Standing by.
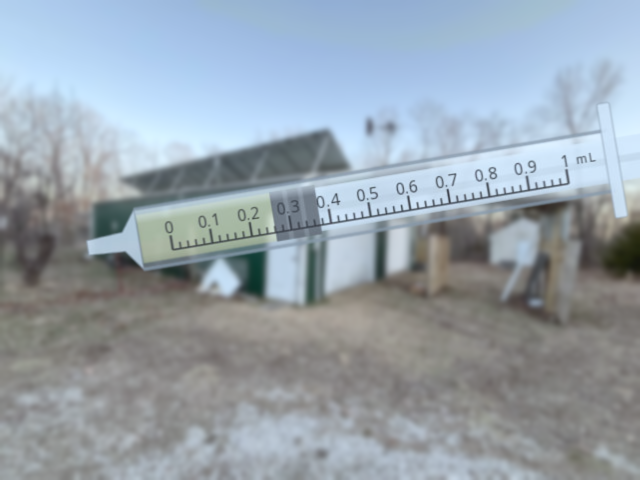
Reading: 0.26 (mL)
